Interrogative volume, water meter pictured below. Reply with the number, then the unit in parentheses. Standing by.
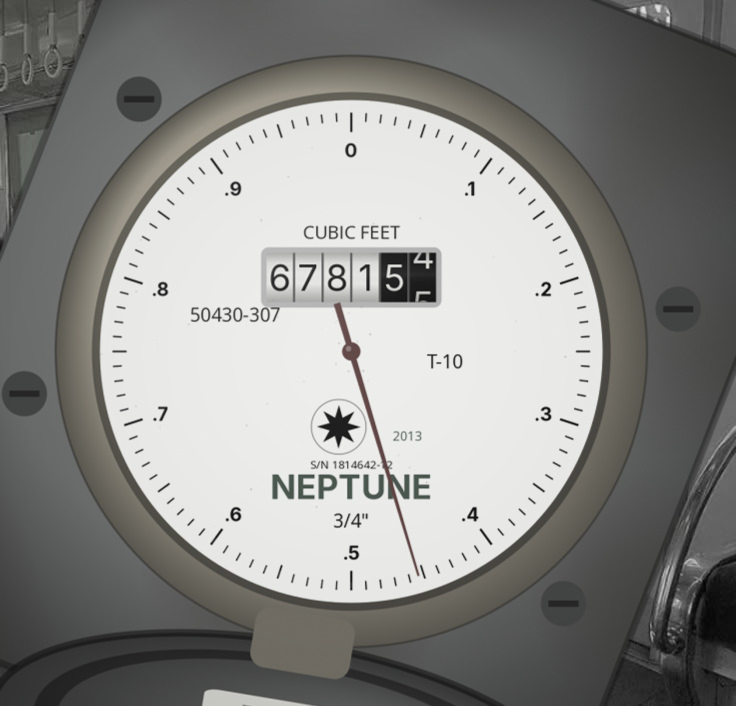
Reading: 678154.45 (ft³)
